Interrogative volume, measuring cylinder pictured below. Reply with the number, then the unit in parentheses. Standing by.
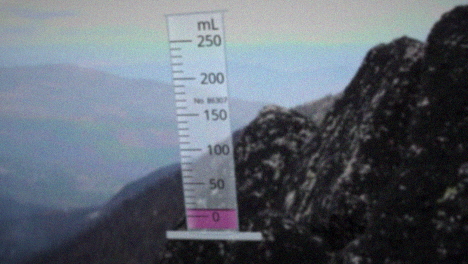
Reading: 10 (mL)
